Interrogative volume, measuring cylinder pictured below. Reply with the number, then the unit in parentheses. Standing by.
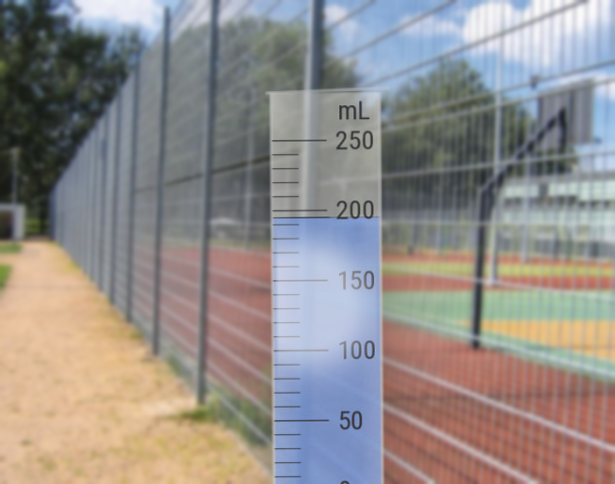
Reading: 195 (mL)
